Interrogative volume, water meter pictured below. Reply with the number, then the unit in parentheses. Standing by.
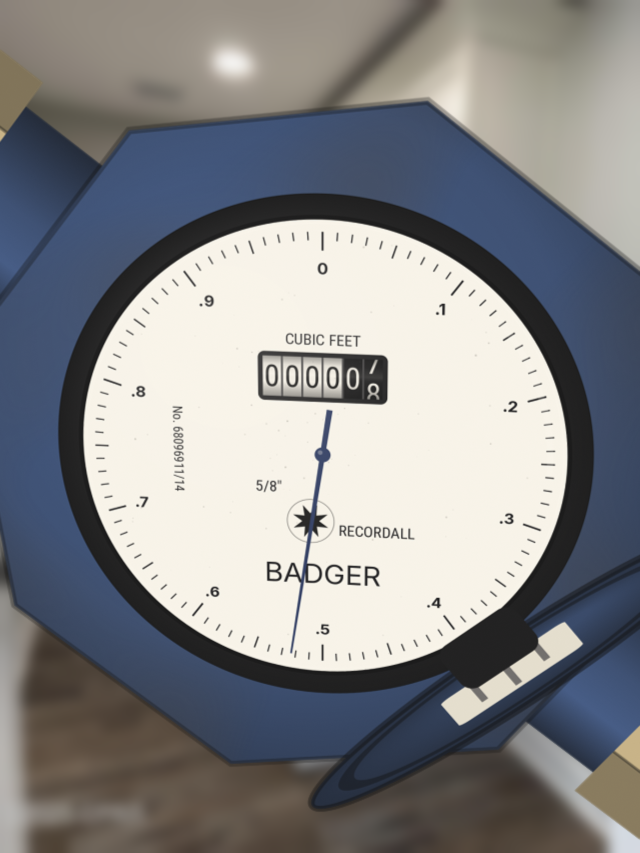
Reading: 7.52 (ft³)
